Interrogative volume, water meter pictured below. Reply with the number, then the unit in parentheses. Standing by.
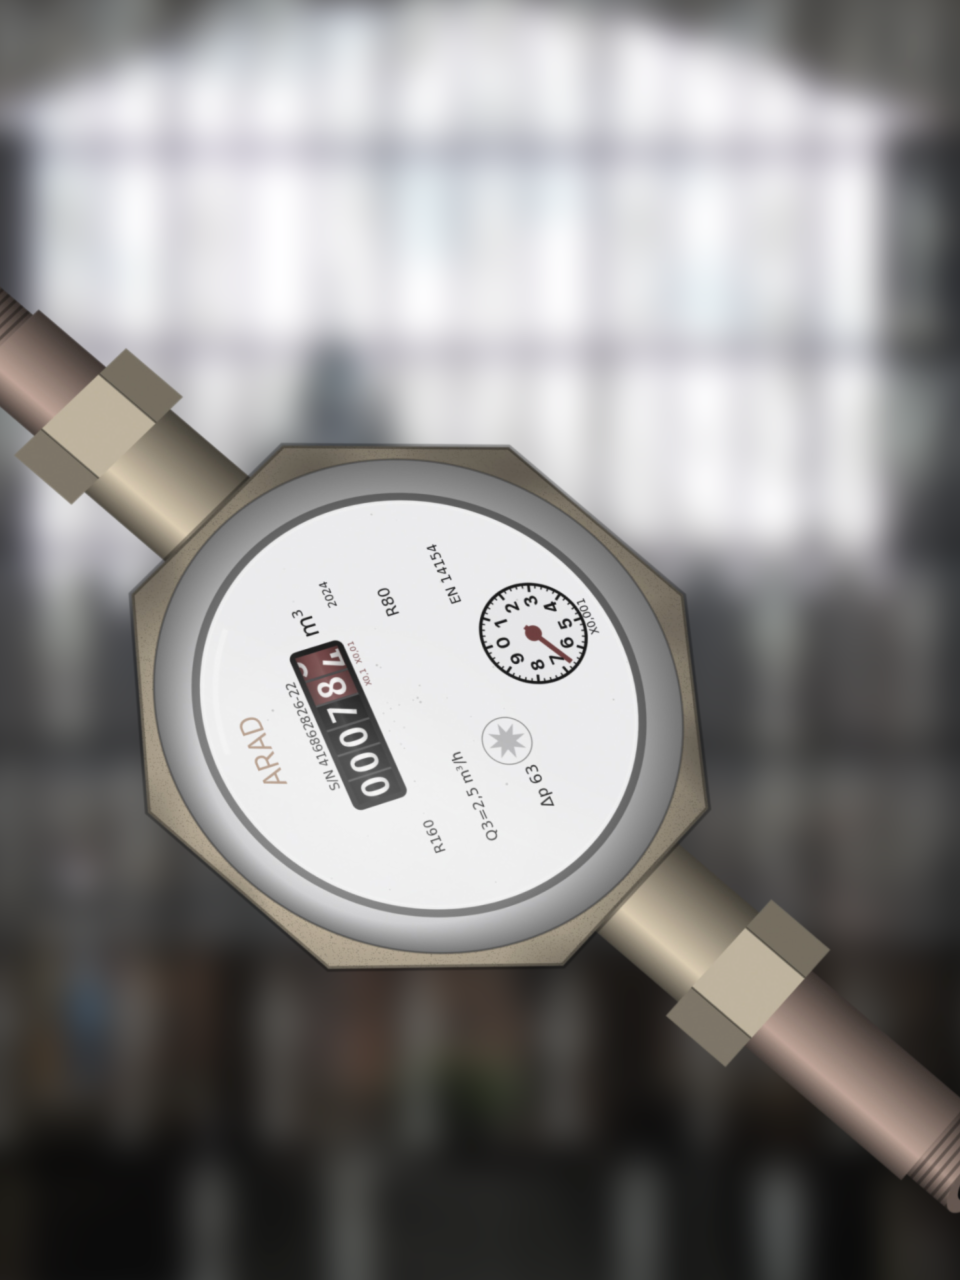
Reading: 7.836 (m³)
